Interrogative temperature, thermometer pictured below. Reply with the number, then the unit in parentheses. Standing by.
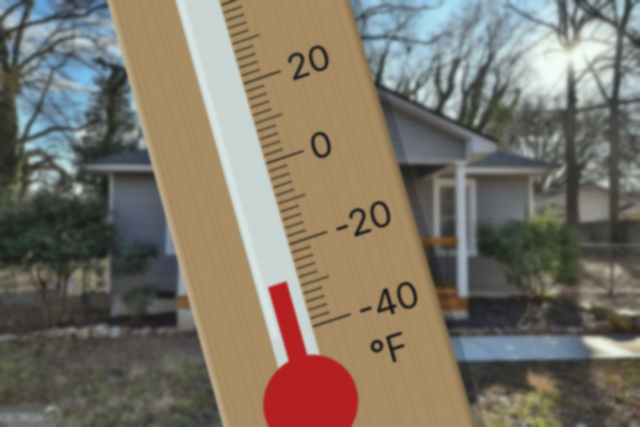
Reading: -28 (°F)
